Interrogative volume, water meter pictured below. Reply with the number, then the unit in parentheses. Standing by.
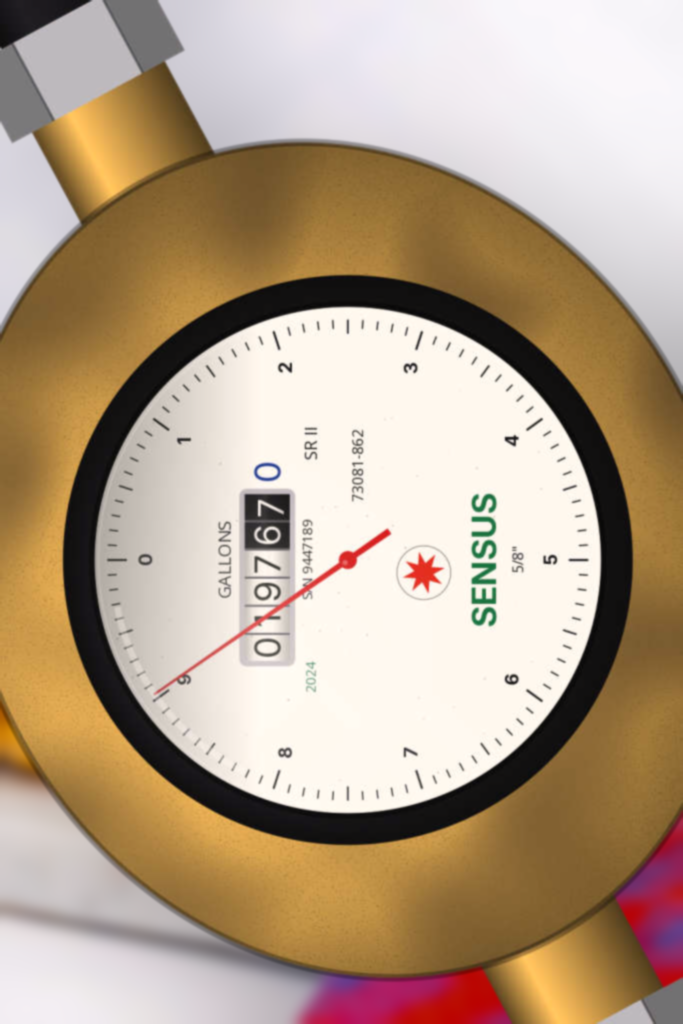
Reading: 197669.0 (gal)
